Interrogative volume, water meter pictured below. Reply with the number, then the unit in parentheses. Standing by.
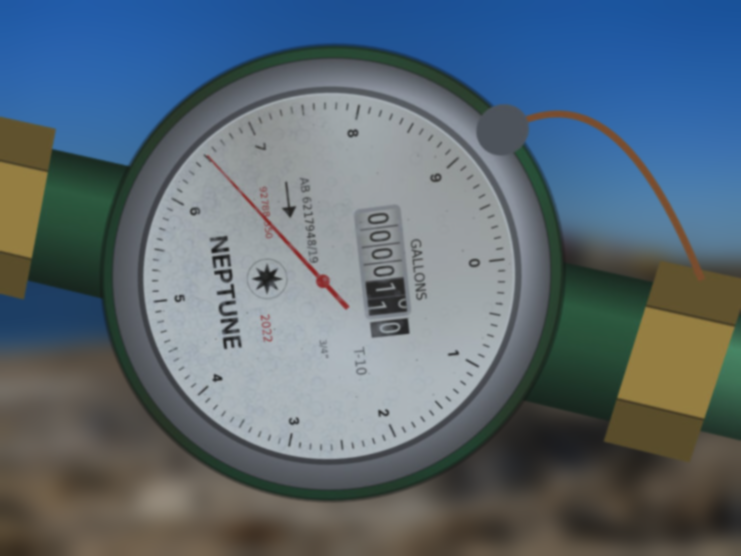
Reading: 106.5 (gal)
